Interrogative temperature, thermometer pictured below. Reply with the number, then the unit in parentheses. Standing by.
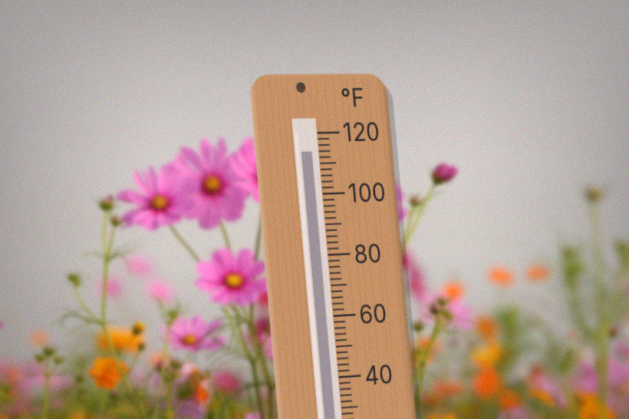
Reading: 114 (°F)
